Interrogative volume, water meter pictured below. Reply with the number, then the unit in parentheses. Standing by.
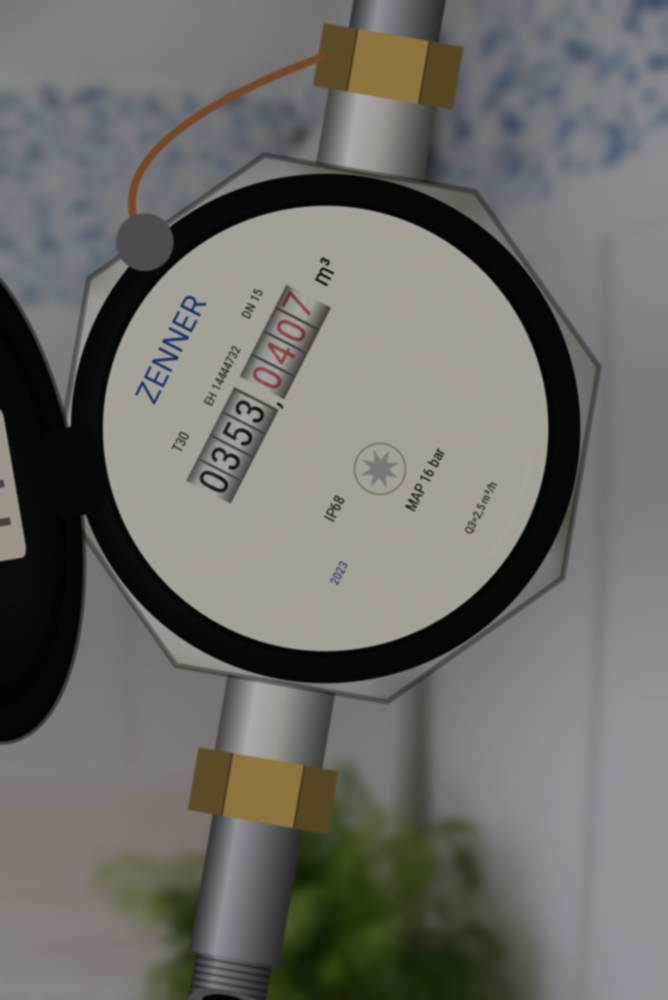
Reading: 353.0407 (m³)
